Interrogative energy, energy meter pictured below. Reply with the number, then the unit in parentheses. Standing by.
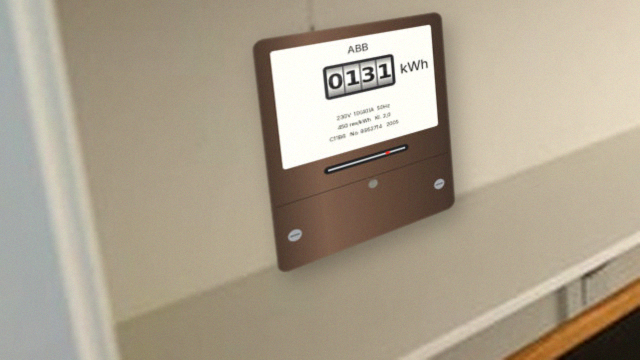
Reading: 131 (kWh)
